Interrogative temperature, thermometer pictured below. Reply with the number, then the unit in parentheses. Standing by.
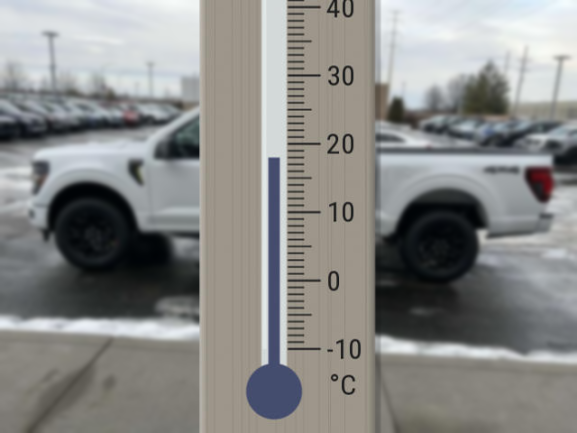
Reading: 18 (°C)
